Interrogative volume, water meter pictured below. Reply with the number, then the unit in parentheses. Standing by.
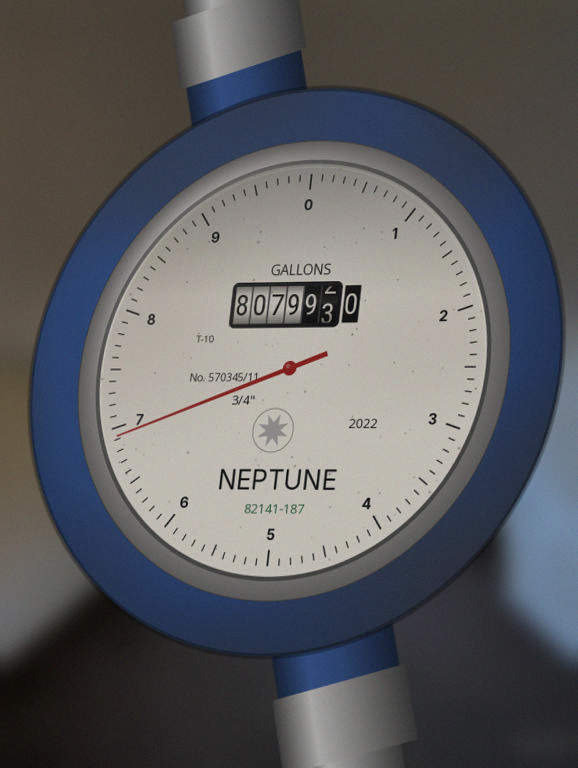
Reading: 8079926.9 (gal)
